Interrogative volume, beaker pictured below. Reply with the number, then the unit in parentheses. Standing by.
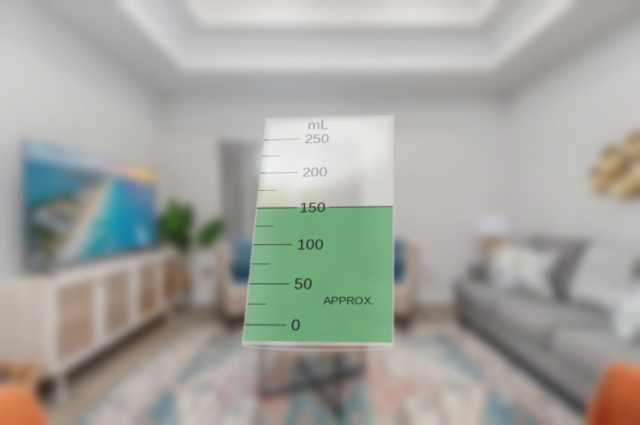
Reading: 150 (mL)
